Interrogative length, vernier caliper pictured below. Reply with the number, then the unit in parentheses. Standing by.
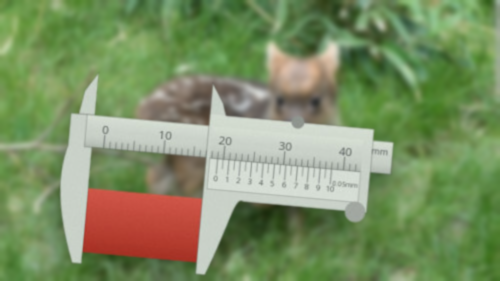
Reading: 19.0 (mm)
